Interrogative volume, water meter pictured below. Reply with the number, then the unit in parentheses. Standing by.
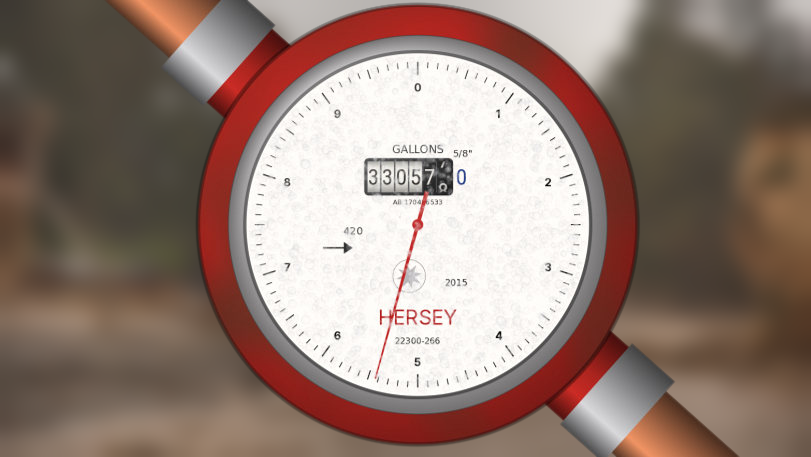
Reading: 3305775.4 (gal)
